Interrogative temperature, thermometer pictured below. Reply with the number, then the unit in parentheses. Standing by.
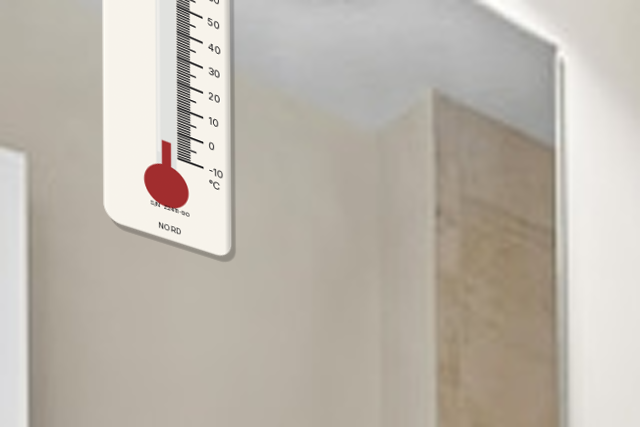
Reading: -5 (°C)
